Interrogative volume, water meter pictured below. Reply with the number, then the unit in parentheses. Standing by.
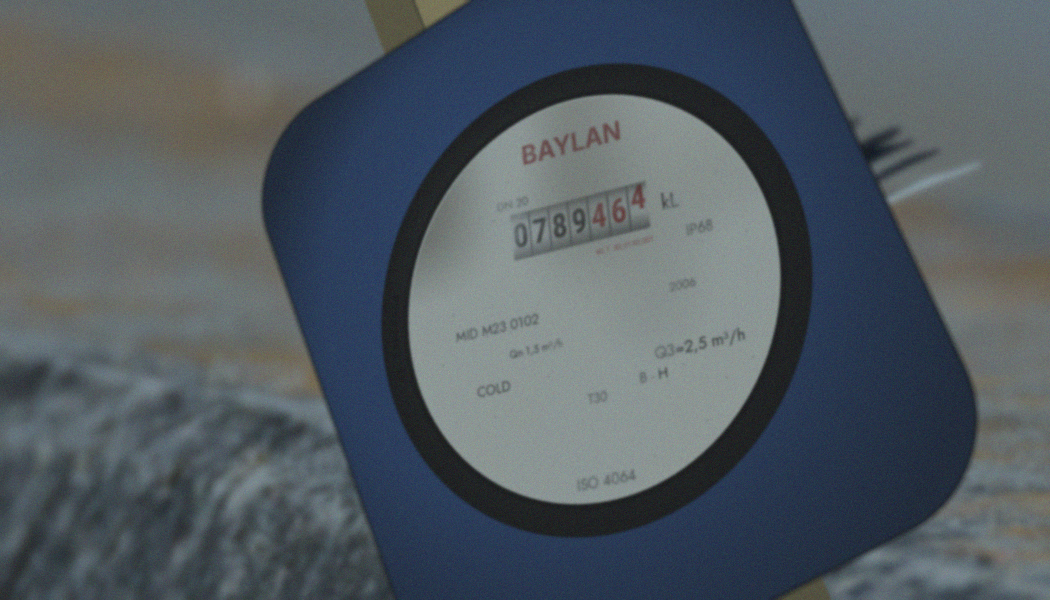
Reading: 789.464 (kL)
